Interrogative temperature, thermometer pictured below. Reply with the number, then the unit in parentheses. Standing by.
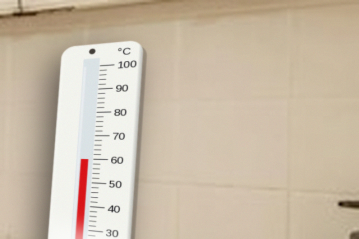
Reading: 60 (°C)
